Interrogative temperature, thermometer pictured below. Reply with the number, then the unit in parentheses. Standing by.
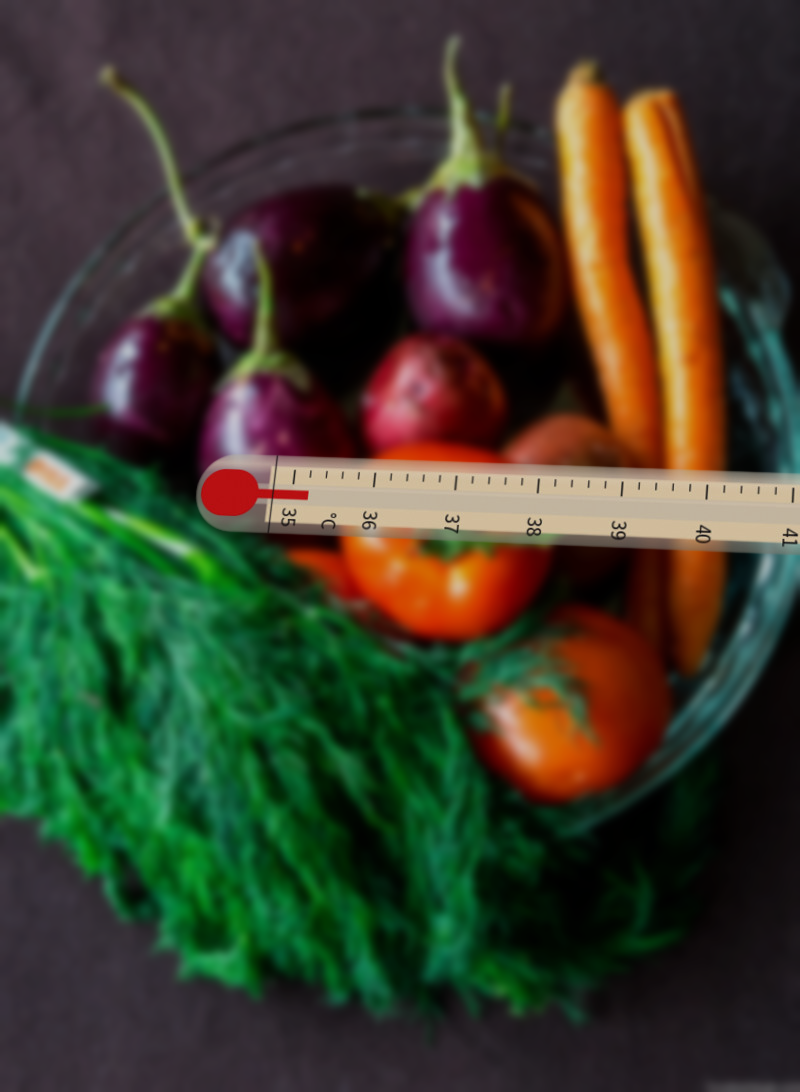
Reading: 35.2 (°C)
